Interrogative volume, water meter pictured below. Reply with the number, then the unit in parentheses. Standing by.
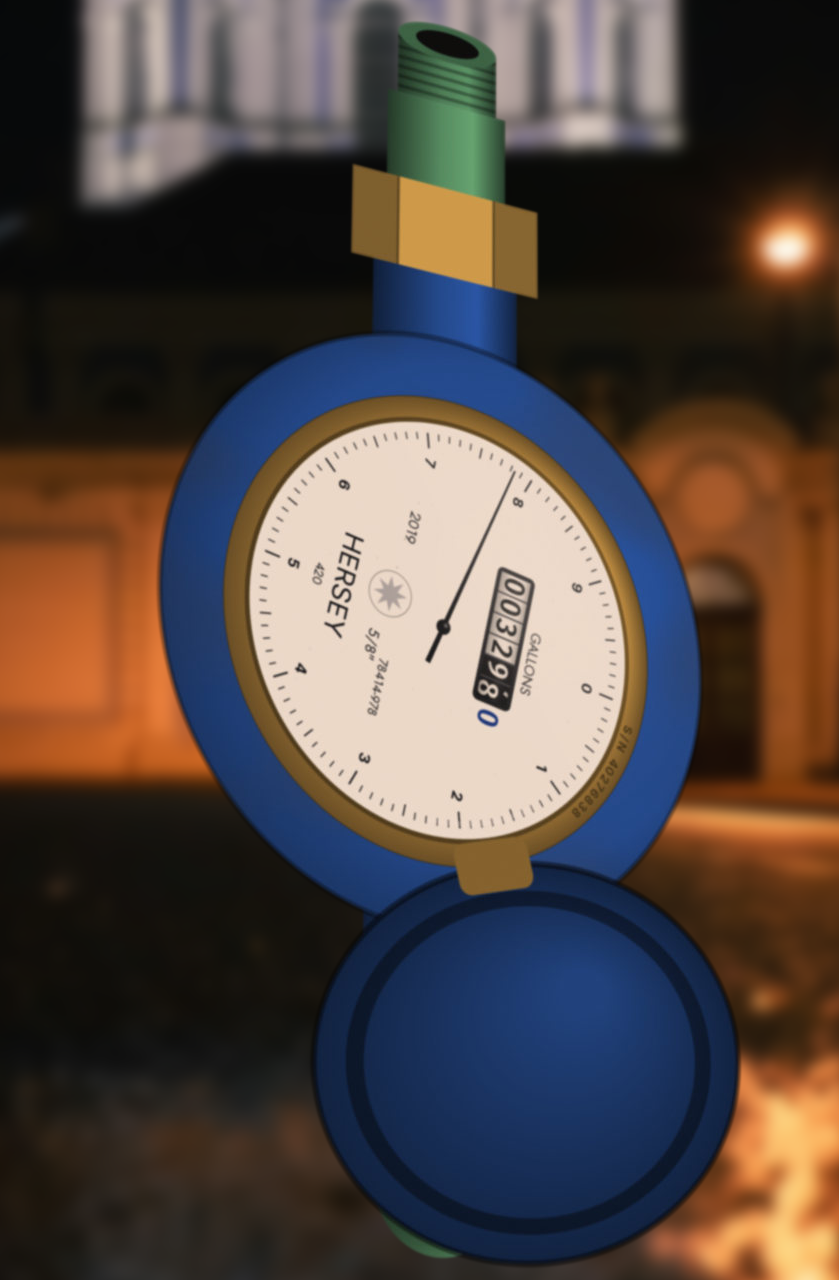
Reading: 32977.8 (gal)
